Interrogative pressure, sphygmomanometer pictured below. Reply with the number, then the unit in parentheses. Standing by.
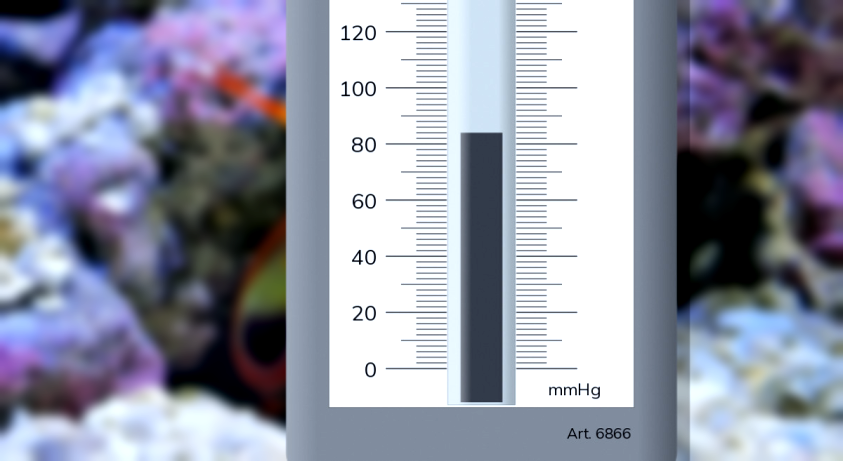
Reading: 84 (mmHg)
